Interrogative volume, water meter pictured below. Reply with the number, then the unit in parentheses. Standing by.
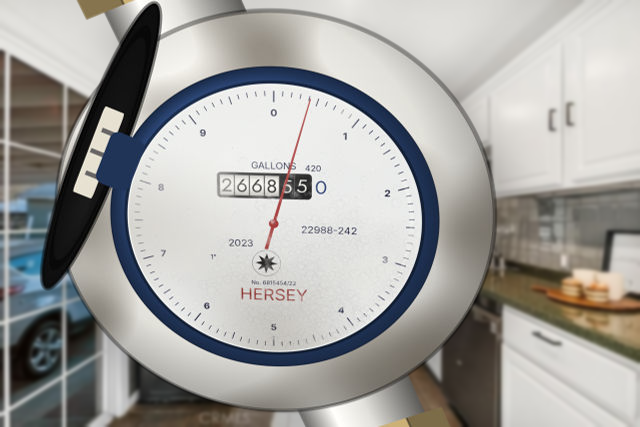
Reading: 2668550.4 (gal)
